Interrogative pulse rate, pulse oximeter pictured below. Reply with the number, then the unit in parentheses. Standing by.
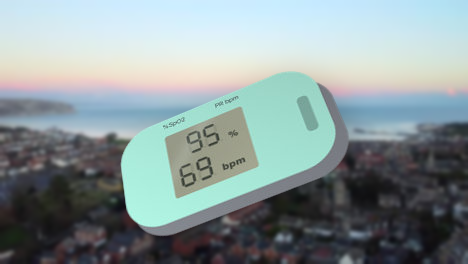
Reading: 69 (bpm)
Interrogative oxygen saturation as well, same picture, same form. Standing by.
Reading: 95 (%)
